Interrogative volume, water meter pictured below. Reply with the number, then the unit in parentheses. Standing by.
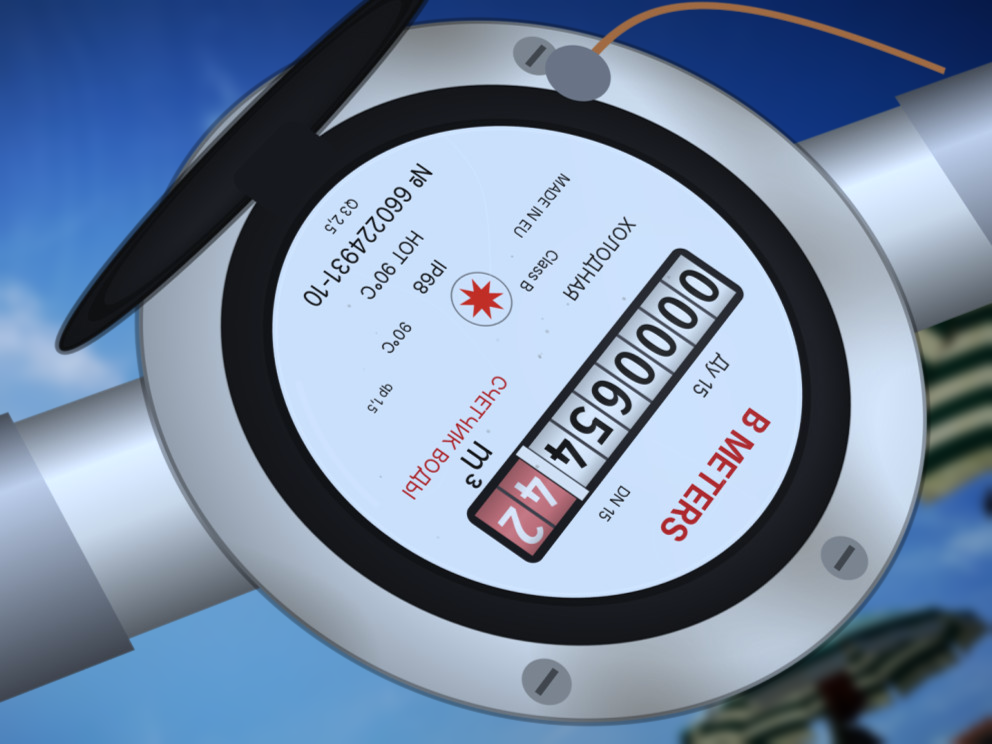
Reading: 654.42 (m³)
